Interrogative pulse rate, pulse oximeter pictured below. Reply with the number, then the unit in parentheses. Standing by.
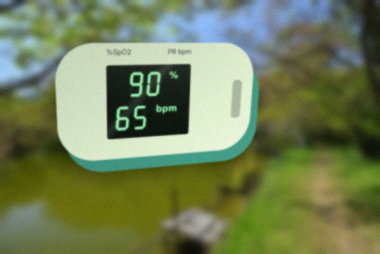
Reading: 65 (bpm)
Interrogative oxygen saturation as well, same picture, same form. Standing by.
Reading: 90 (%)
